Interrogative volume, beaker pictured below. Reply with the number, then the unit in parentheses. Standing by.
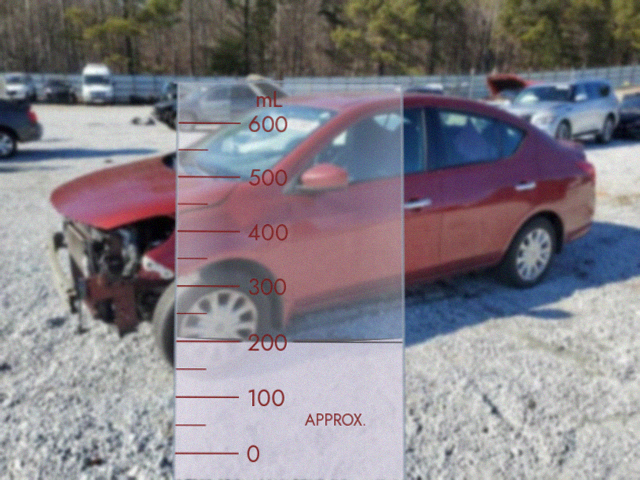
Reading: 200 (mL)
